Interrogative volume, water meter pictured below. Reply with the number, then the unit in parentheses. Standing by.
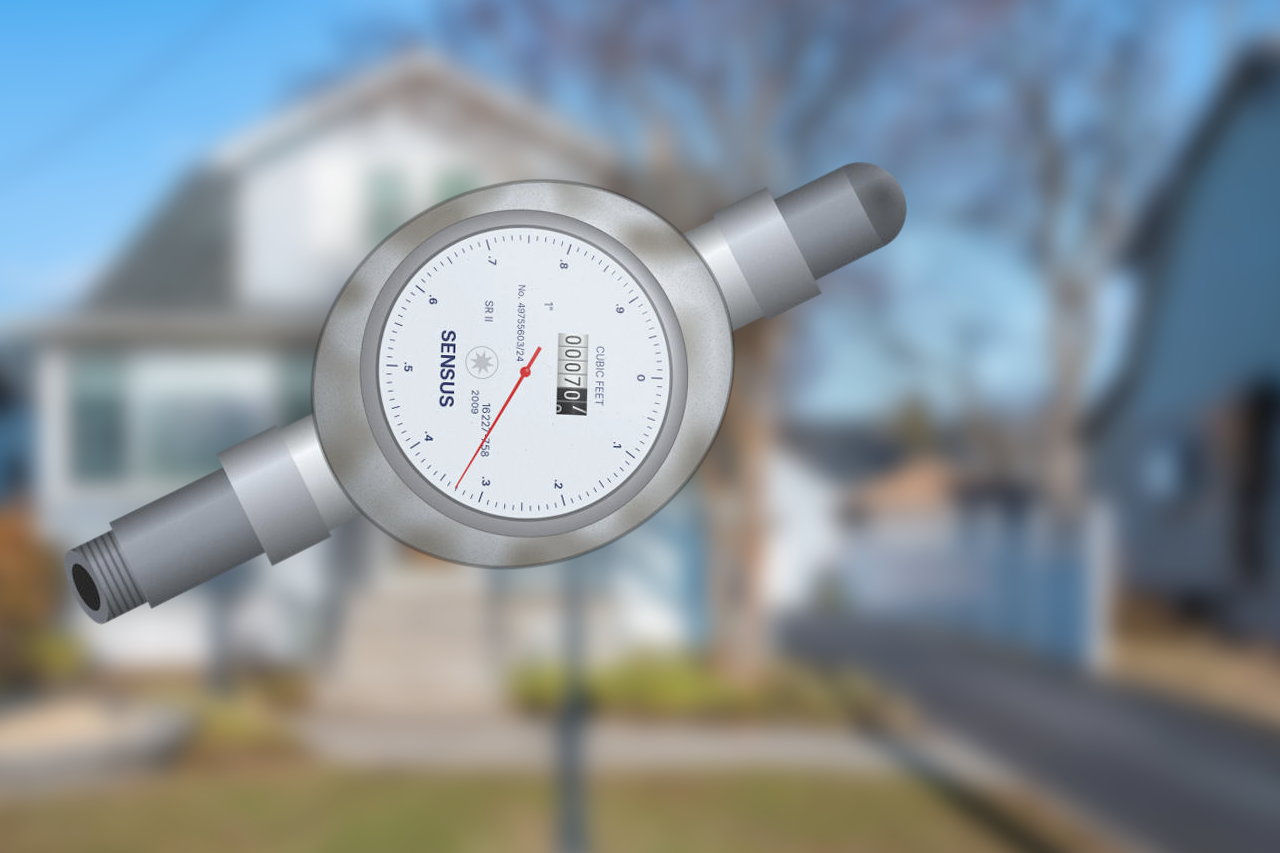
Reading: 707.33 (ft³)
